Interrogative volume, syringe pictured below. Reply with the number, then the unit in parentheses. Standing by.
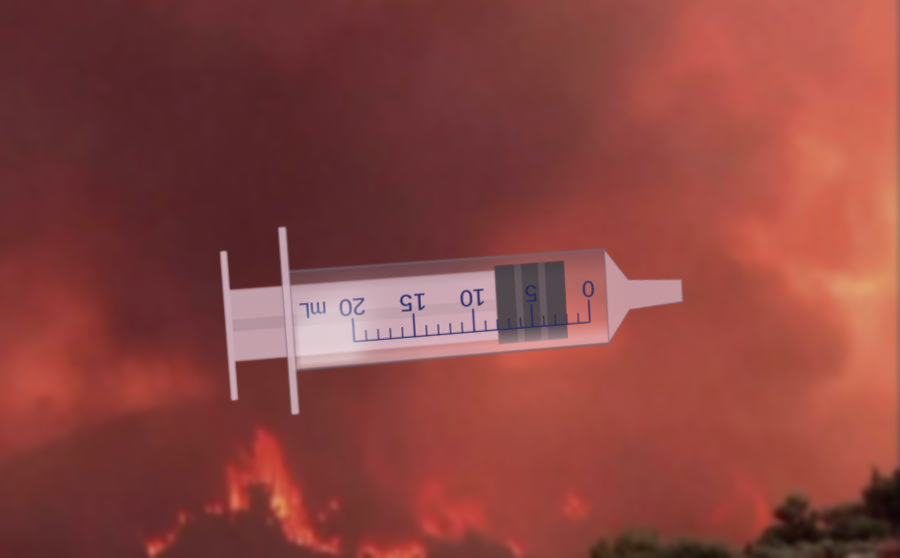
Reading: 2 (mL)
